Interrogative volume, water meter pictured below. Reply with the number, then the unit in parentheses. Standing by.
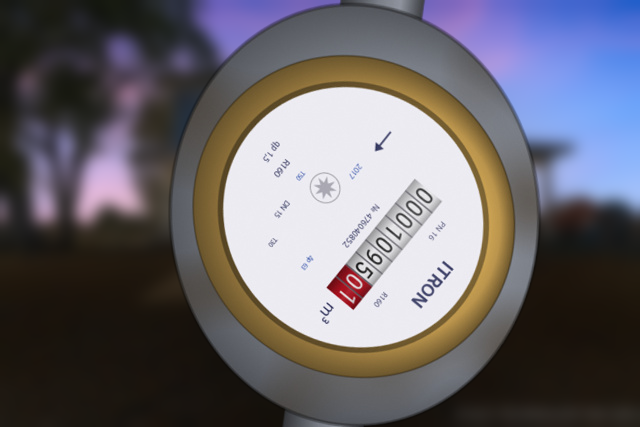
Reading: 1095.01 (m³)
